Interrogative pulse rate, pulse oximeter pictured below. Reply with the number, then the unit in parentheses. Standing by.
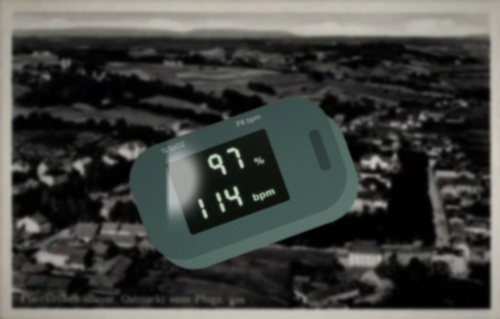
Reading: 114 (bpm)
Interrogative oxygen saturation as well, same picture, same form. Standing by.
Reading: 97 (%)
